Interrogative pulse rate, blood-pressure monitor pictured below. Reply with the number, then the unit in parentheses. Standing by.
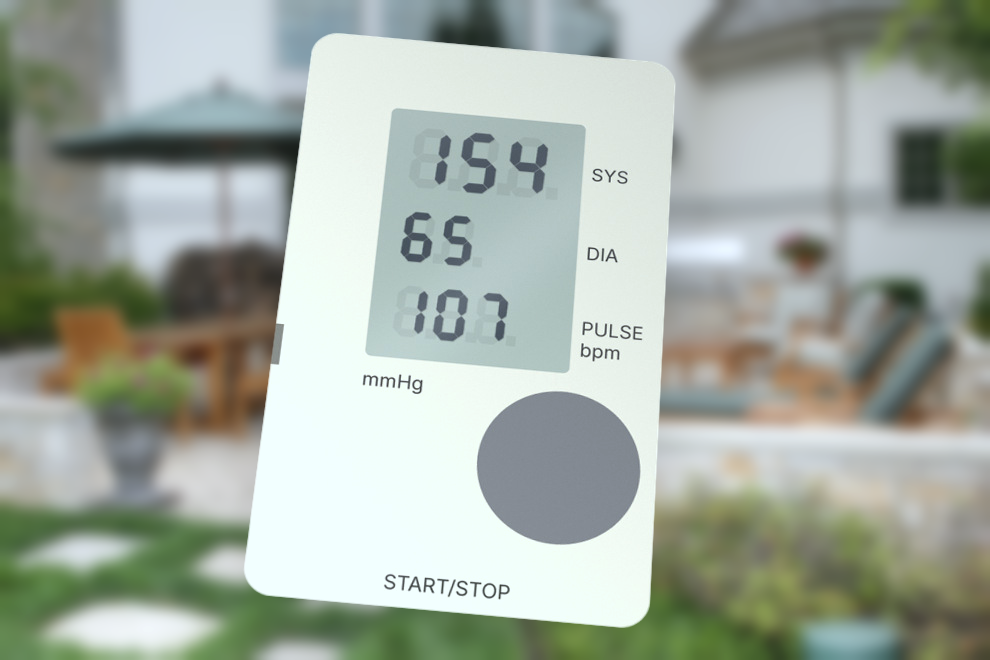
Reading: 107 (bpm)
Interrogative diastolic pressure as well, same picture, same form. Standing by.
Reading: 65 (mmHg)
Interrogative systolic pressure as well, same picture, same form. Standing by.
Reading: 154 (mmHg)
